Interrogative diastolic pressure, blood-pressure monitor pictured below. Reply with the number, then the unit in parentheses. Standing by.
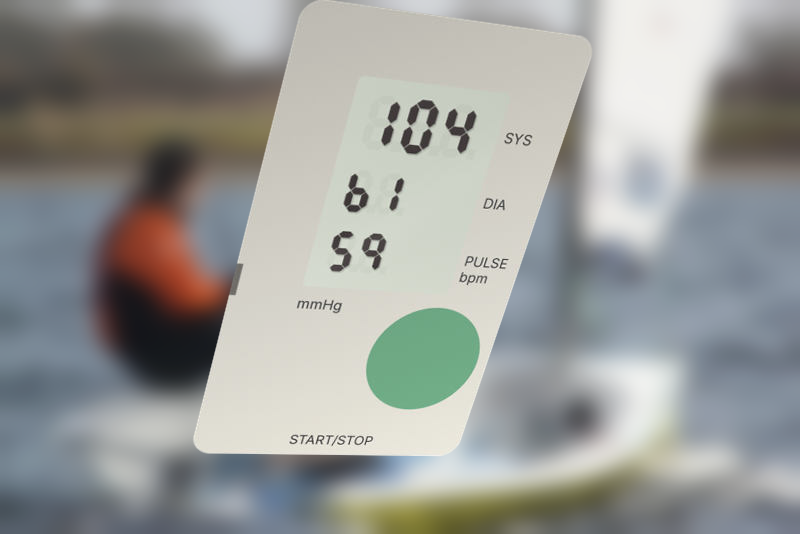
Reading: 61 (mmHg)
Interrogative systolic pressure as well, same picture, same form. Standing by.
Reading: 104 (mmHg)
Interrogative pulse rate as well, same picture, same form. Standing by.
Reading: 59 (bpm)
